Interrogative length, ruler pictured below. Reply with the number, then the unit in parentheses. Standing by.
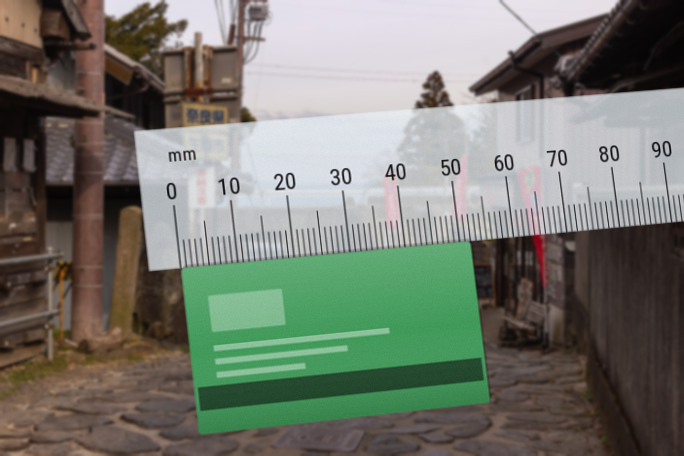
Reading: 52 (mm)
